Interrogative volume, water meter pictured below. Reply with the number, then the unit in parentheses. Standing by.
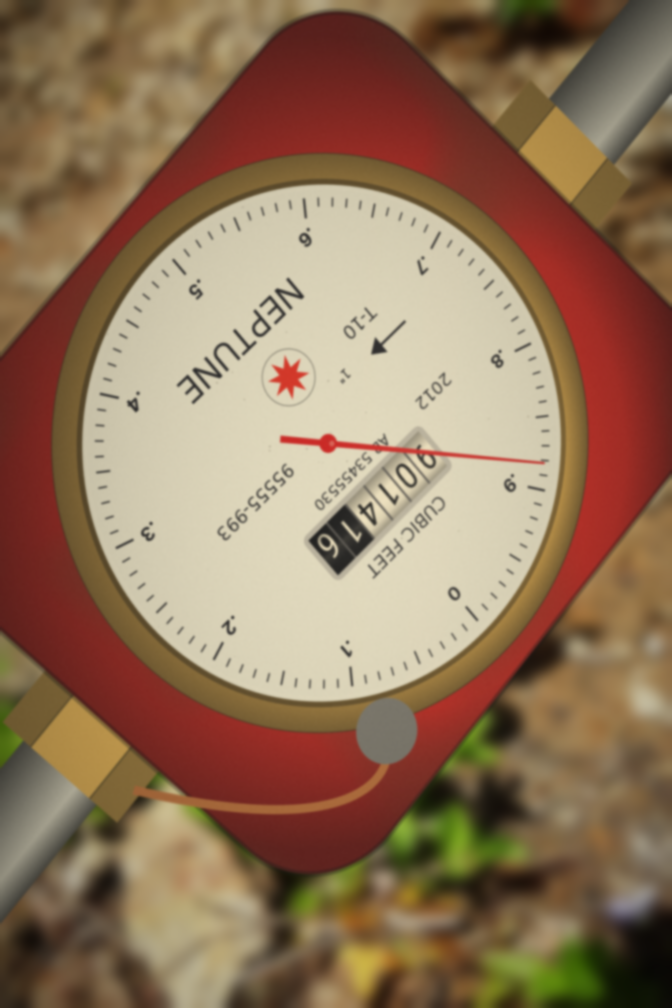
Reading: 901415.88 (ft³)
